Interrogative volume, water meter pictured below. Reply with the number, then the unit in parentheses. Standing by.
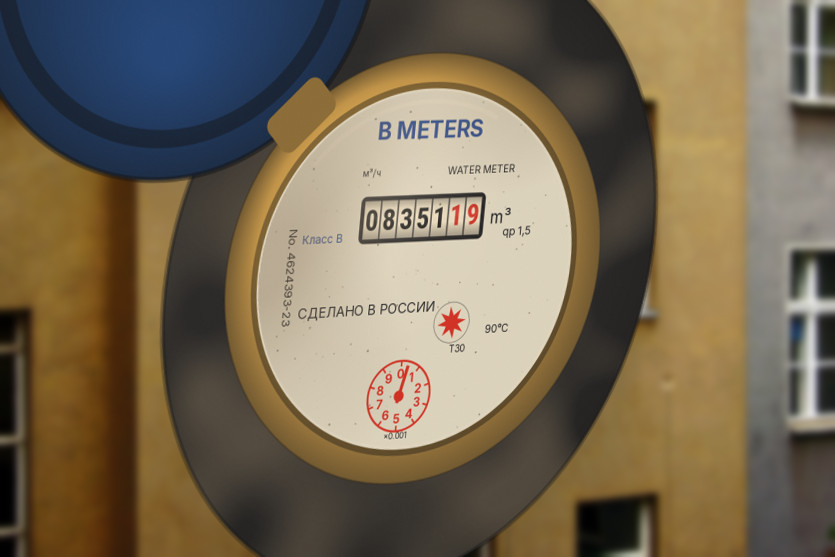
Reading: 8351.190 (m³)
